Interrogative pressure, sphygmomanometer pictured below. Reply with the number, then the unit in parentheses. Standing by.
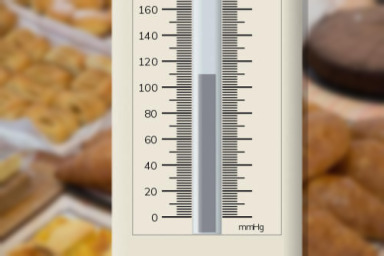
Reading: 110 (mmHg)
